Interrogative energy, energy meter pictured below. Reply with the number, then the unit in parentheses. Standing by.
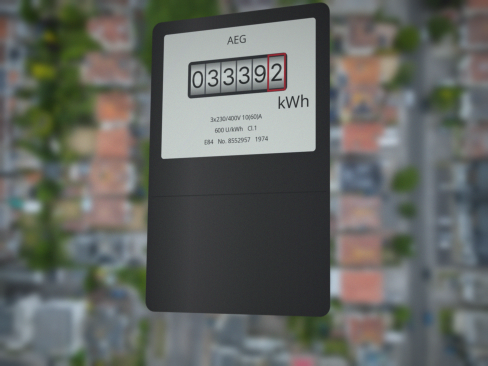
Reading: 3339.2 (kWh)
